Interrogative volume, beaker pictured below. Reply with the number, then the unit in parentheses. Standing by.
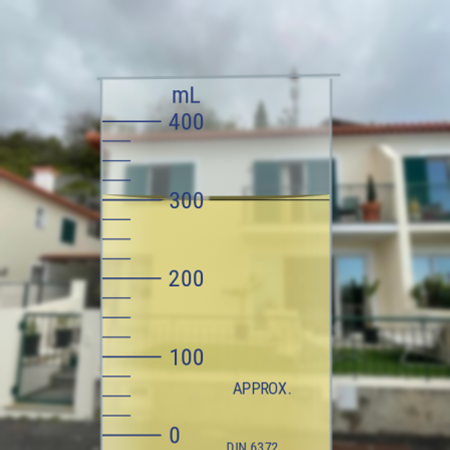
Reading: 300 (mL)
